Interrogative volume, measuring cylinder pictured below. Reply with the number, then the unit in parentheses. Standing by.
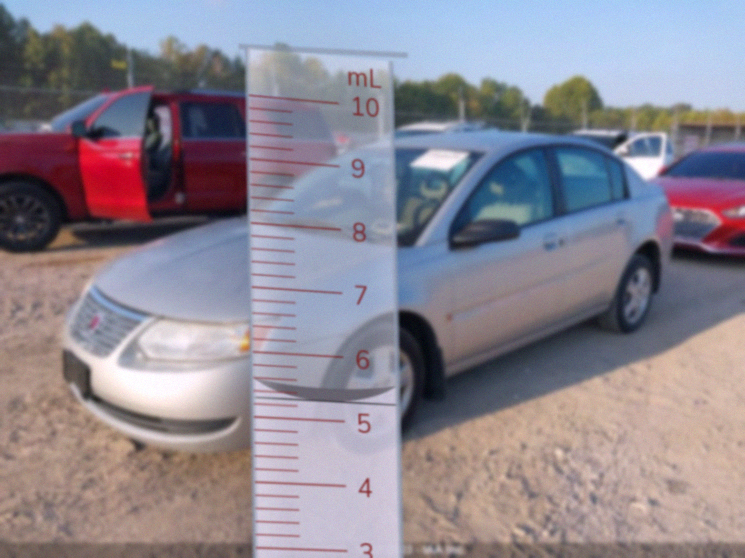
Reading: 5.3 (mL)
